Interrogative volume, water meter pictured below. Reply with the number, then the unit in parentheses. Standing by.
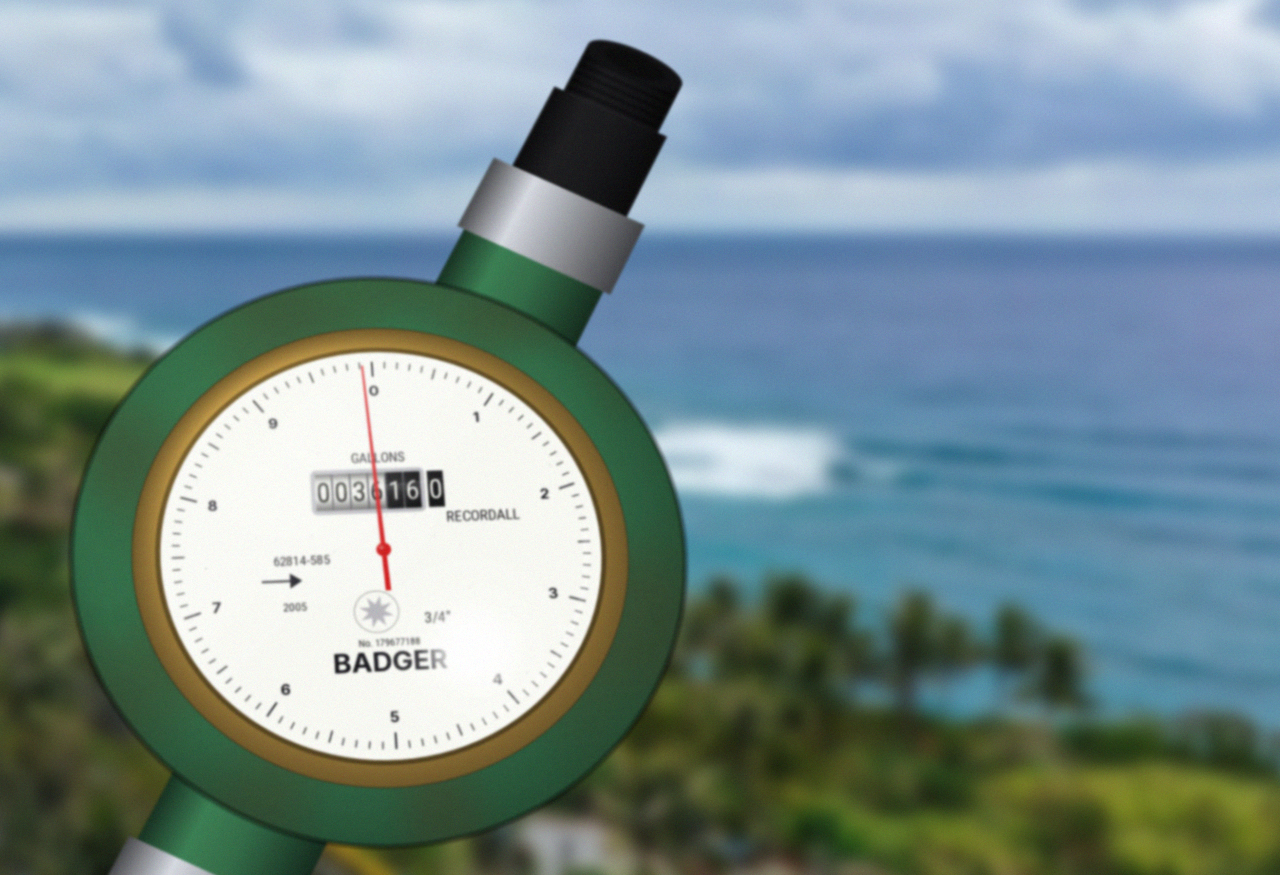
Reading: 36159.9 (gal)
